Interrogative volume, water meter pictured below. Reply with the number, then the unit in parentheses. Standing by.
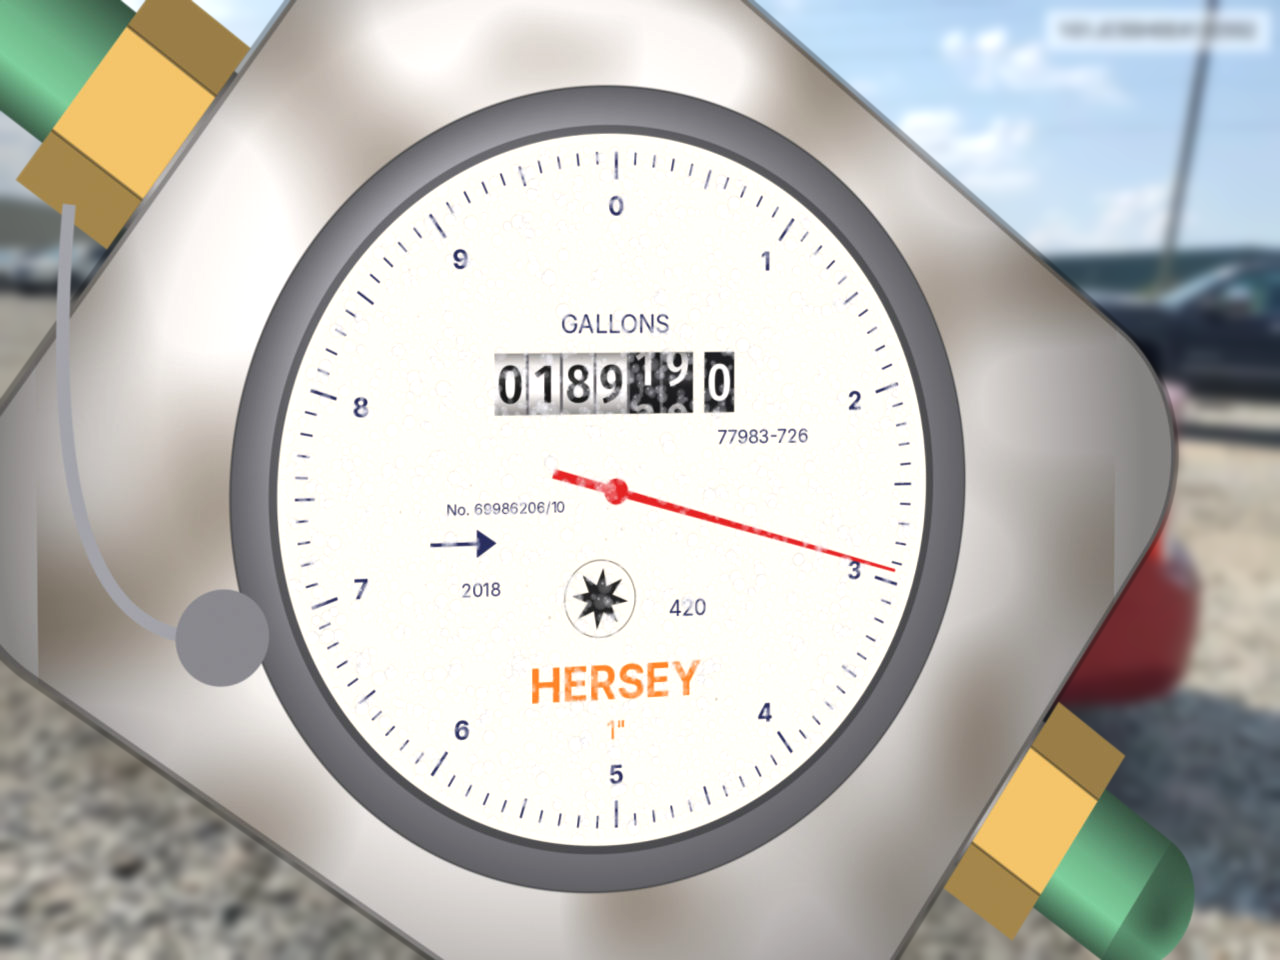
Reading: 189192.9 (gal)
